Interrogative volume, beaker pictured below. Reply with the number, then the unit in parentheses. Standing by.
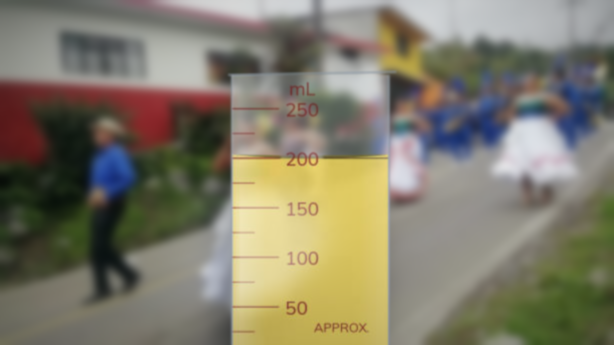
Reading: 200 (mL)
